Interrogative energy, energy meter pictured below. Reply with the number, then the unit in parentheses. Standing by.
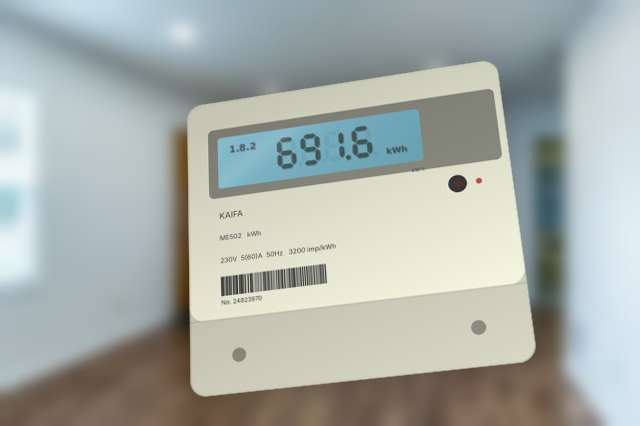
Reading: 691.6 (kWh)
